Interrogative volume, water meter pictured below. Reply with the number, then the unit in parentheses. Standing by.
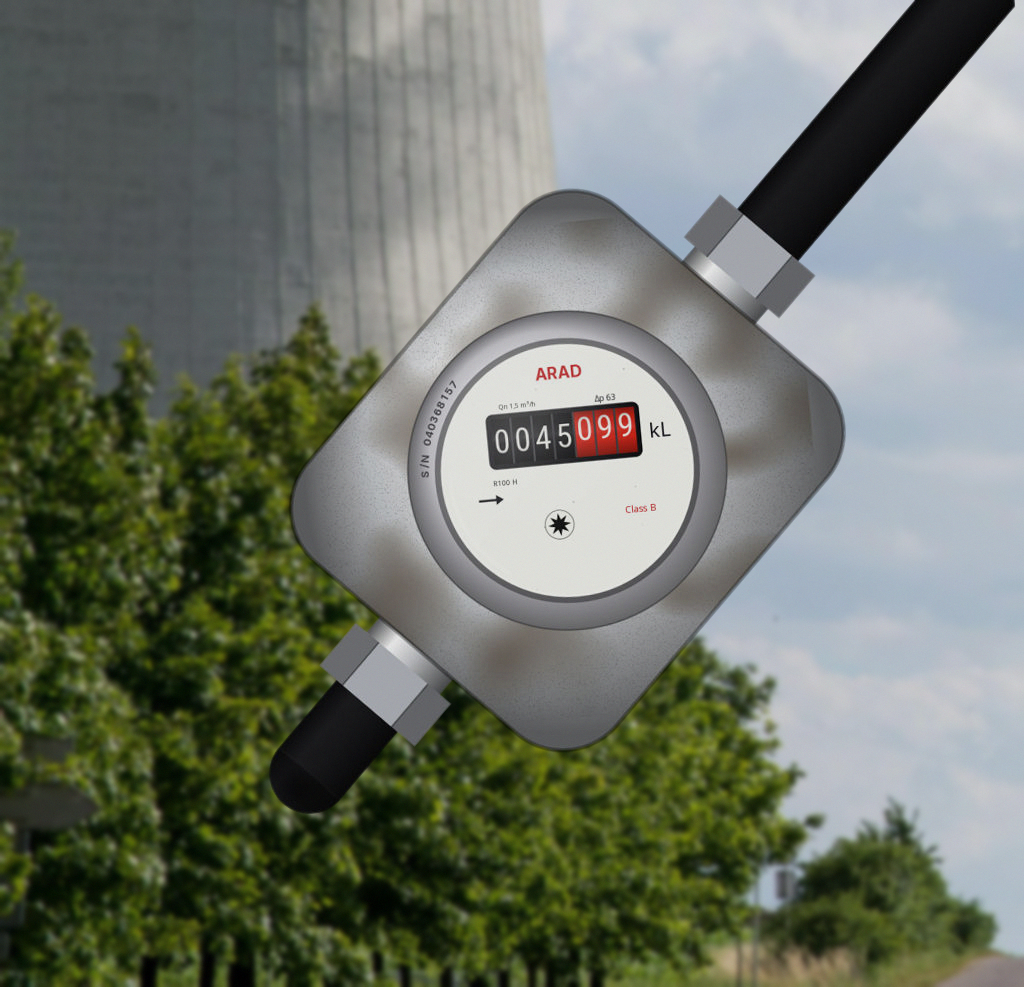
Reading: 45.099 (kL)
